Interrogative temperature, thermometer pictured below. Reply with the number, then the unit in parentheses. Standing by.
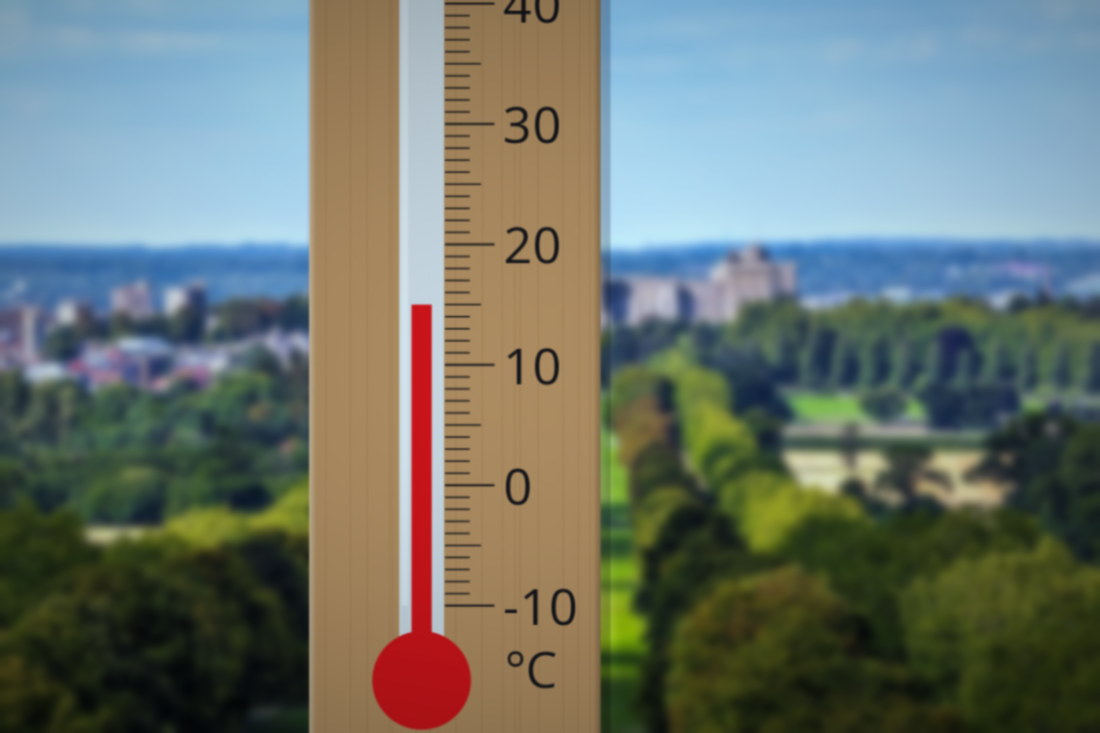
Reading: 15 (°C)
